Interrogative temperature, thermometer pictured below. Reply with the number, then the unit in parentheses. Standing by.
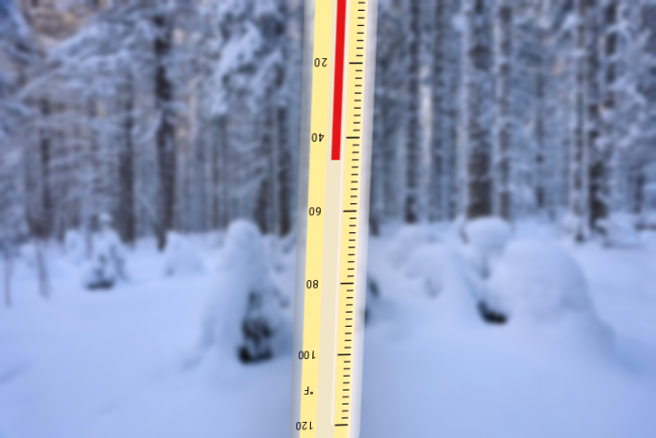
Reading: 46 (°F)
